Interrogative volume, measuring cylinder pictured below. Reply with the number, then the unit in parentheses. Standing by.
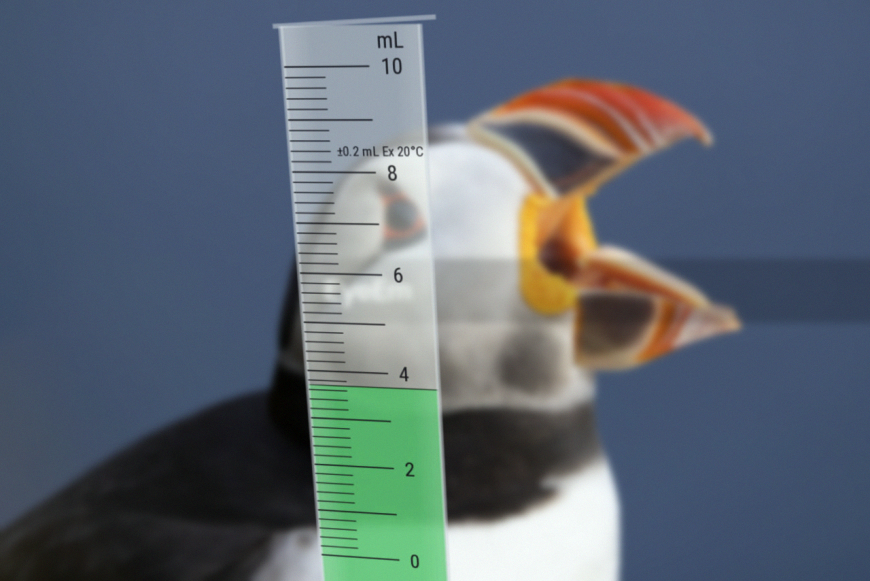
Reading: 3.7 (mL)
